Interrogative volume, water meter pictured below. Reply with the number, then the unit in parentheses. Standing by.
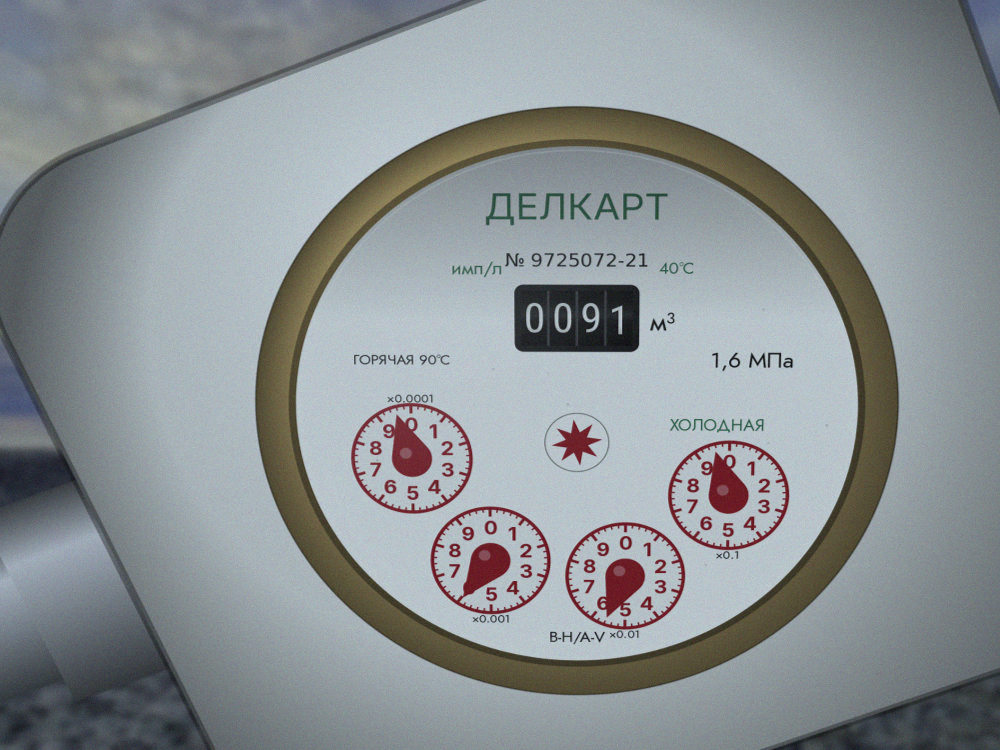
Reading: 90.9559 (m³)
